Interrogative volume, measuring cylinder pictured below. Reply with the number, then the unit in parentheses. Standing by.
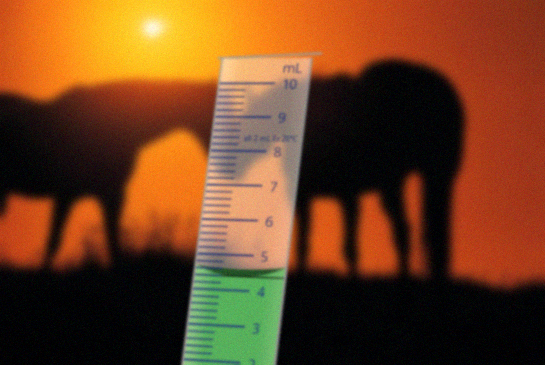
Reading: 4.4 (mL)
